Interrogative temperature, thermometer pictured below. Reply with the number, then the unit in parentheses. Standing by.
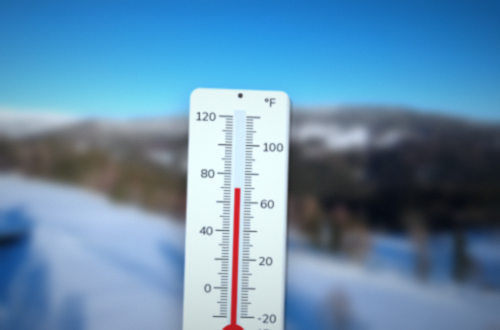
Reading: 70 (°F)
